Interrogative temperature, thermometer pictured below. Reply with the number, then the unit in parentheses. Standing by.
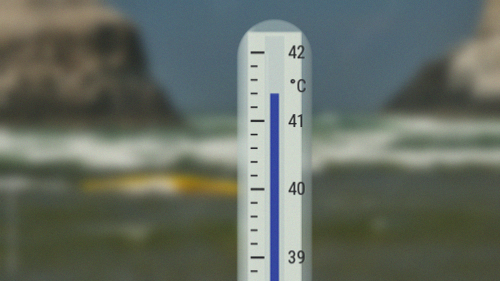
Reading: 41.4 (°C)
